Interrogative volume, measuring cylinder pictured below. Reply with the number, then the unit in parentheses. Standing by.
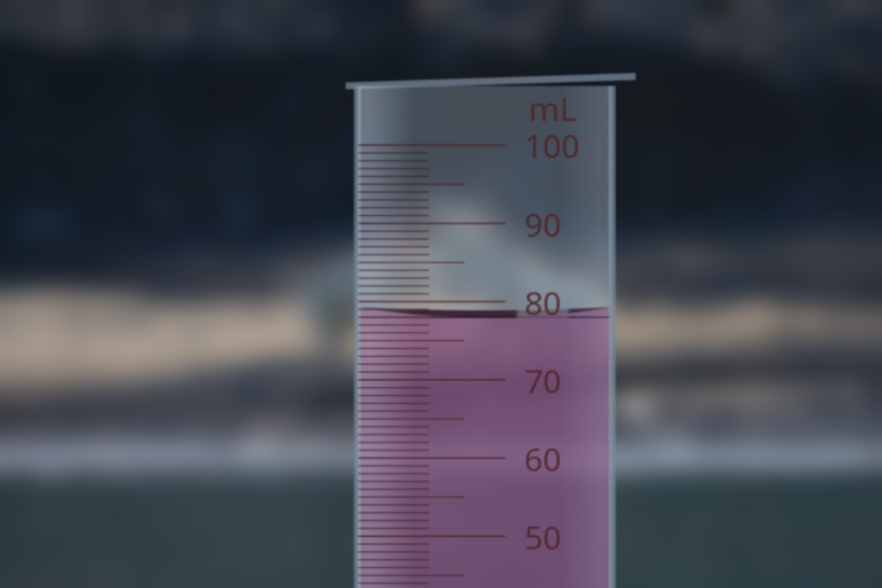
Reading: 78 (mL)
